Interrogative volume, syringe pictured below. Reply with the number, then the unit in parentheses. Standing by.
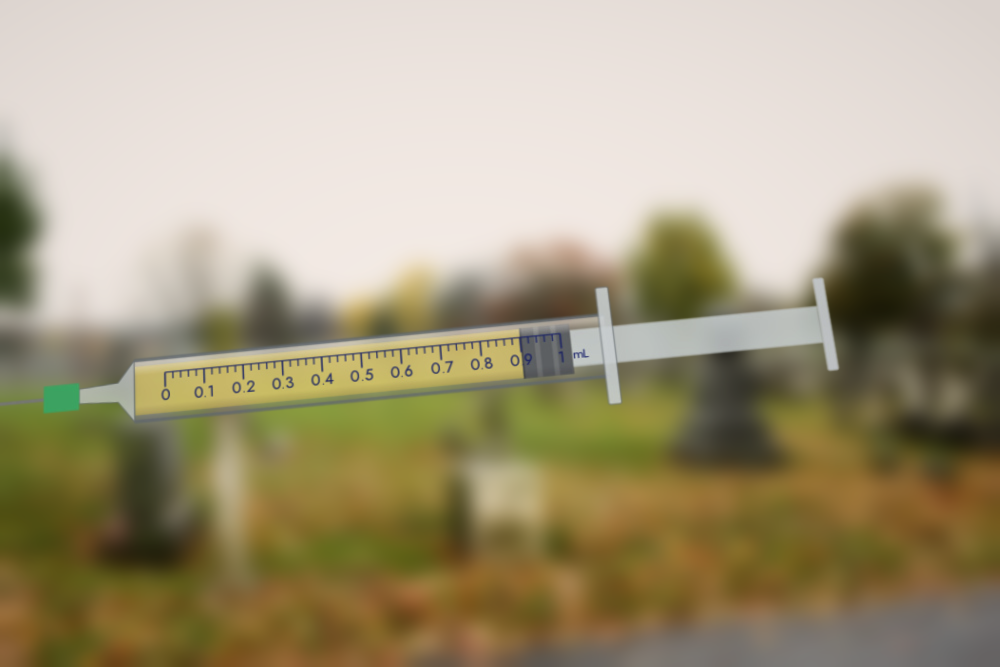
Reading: 0.9 (mL)
